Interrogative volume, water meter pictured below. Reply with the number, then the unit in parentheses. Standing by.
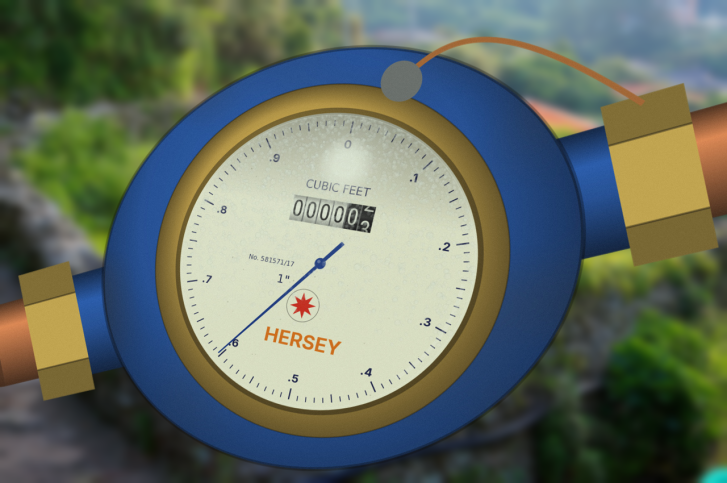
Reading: 2.60 (ft³)
